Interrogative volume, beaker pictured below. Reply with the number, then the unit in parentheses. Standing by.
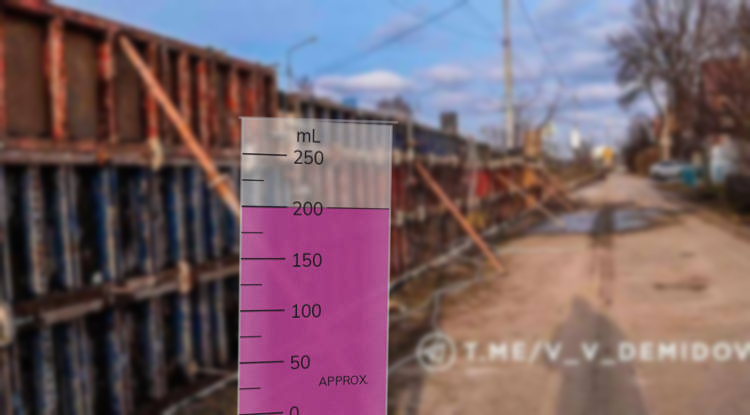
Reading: 200 (mL)
